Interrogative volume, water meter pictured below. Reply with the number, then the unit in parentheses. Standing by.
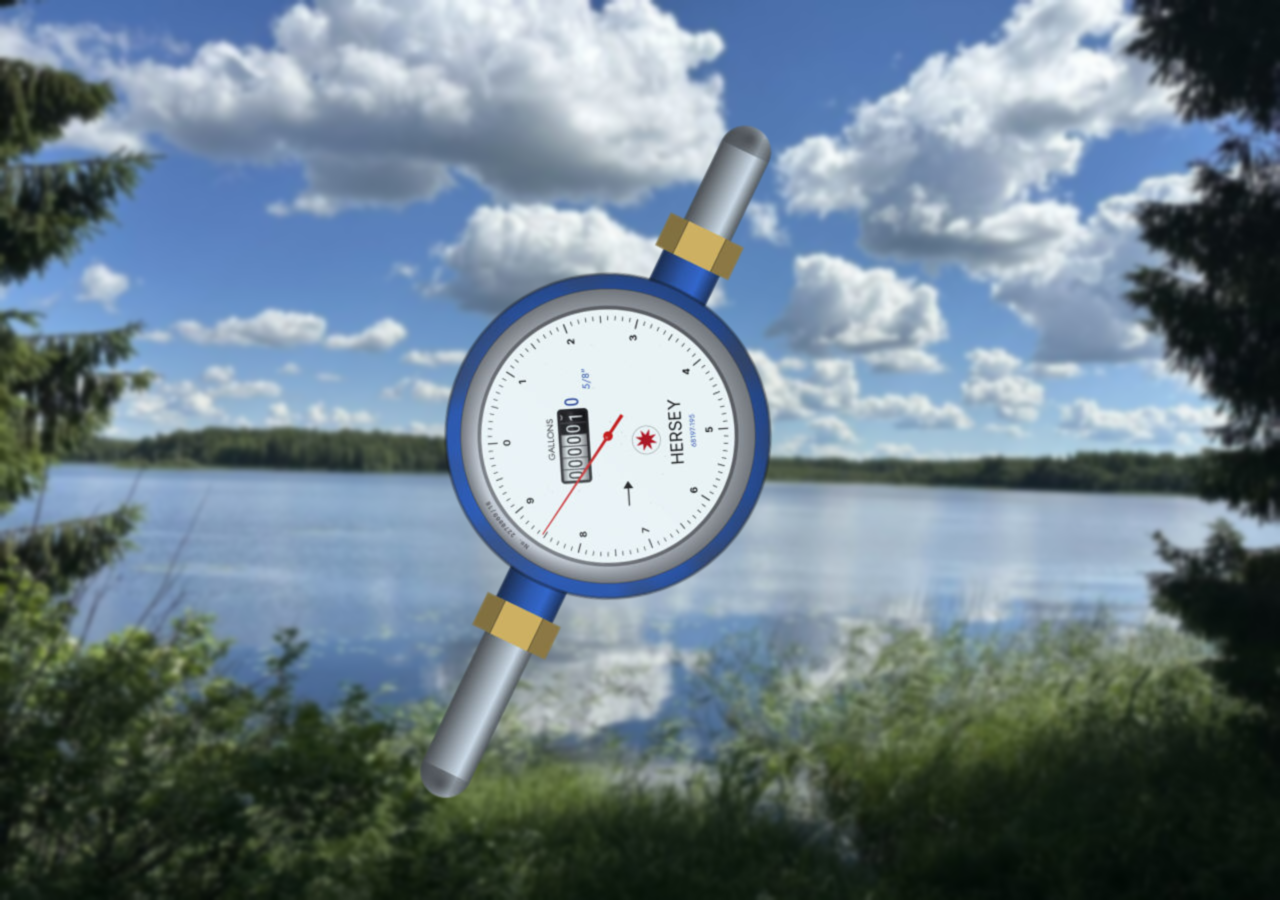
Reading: 8.5 (gal)
